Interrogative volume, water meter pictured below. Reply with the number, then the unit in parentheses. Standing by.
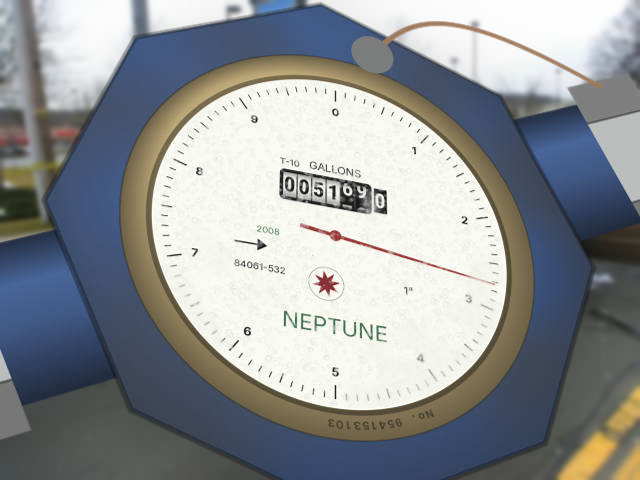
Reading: 51692.7 (gal)
